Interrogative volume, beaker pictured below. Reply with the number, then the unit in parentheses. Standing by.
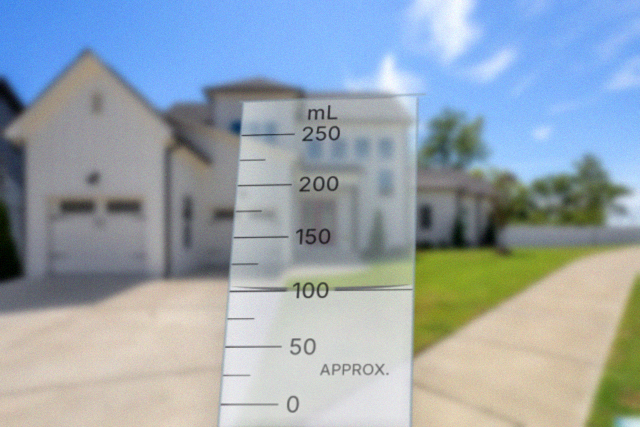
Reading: 100 (mL)
